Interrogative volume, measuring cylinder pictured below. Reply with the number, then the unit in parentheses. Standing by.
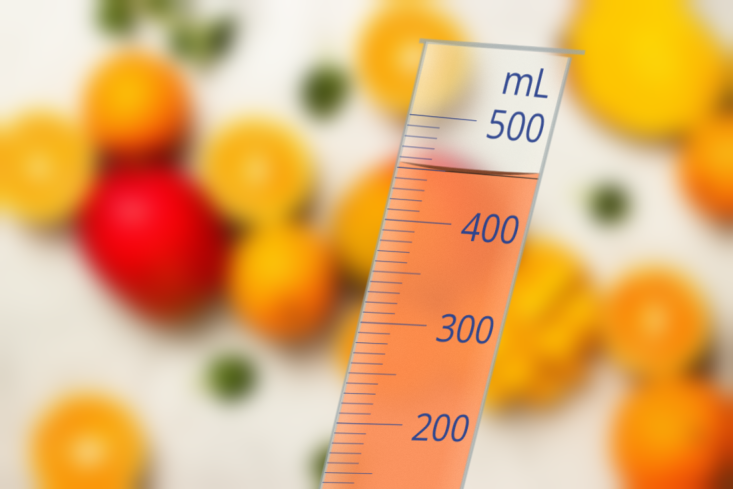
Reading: 450 (mL)
